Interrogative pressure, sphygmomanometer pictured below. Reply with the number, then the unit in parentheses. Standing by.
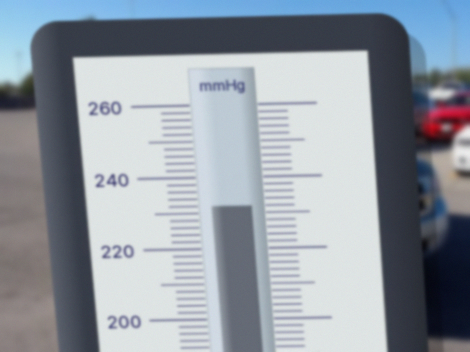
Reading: 232 (mmHg)
